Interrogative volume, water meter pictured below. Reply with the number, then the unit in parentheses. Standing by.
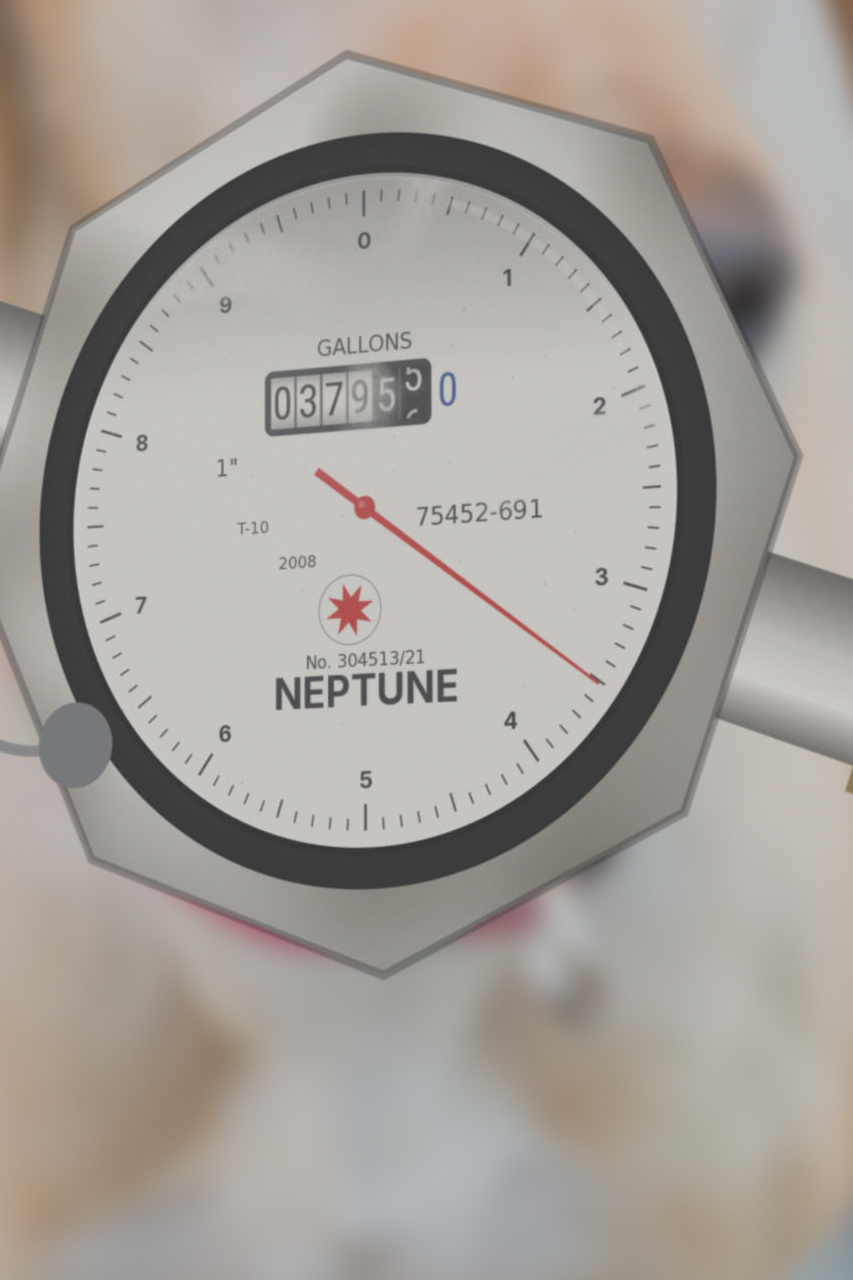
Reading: 379553.5 (gal)
